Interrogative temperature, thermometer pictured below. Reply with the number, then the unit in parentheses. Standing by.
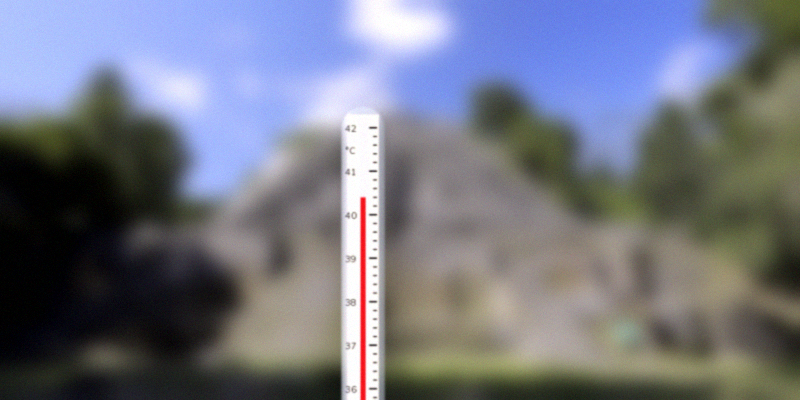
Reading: 40.4 (°C)
